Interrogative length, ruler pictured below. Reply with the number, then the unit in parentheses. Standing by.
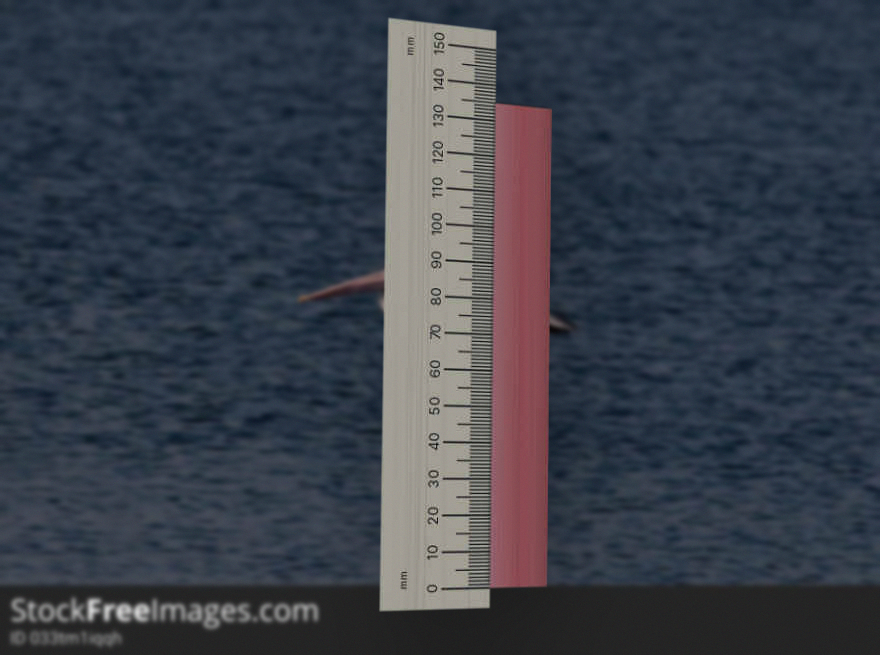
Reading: 135 (mm)
